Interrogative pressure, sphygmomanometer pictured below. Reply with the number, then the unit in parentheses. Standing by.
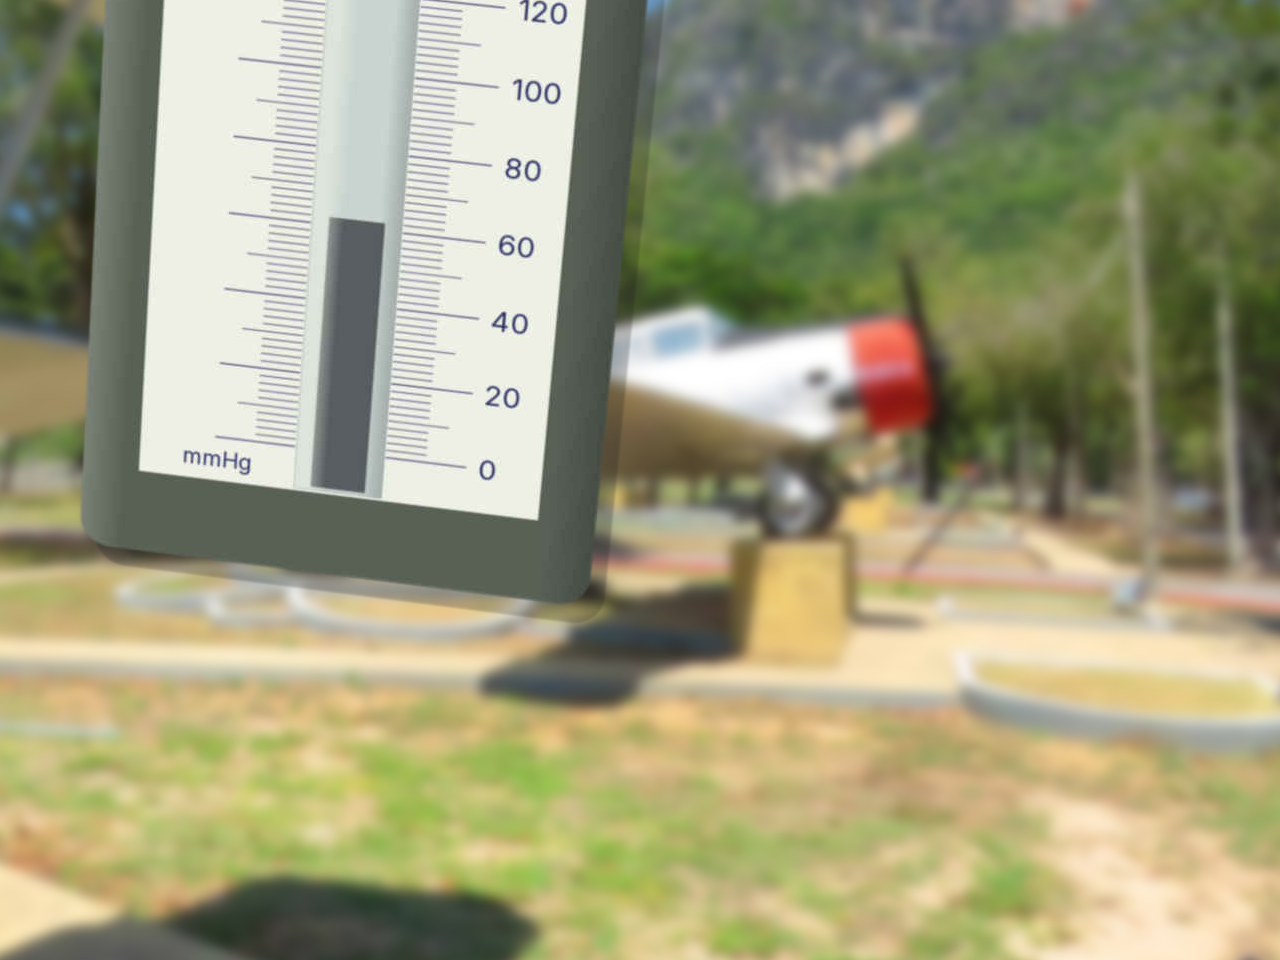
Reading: 62 (mmHg)
